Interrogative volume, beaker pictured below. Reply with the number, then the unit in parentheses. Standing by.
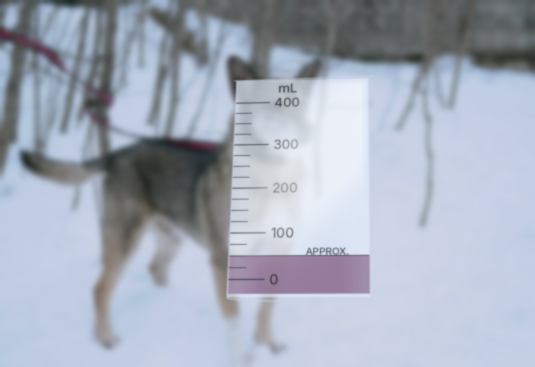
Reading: 50 (mL)
